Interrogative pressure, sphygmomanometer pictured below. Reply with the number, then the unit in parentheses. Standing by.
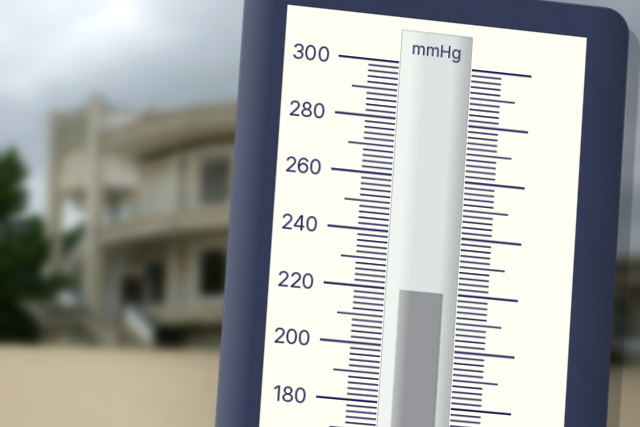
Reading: 220 (mmHg)
